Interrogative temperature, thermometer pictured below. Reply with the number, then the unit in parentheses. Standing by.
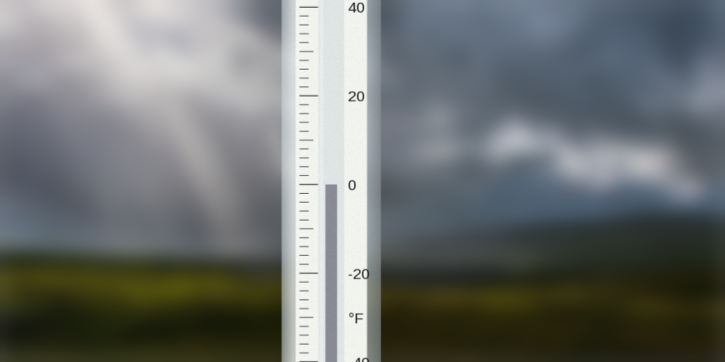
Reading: 0 (°F)
